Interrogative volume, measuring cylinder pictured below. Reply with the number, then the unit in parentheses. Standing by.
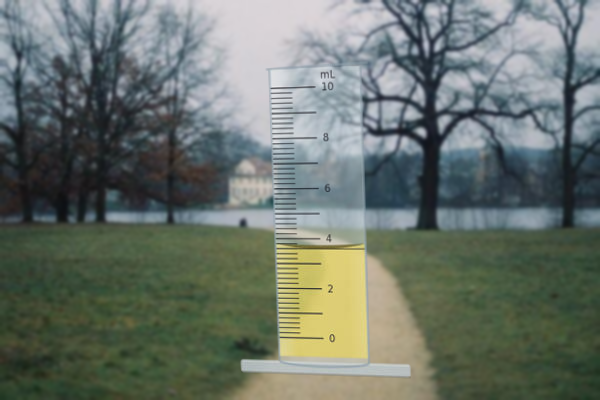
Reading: 3.6 (mL)
